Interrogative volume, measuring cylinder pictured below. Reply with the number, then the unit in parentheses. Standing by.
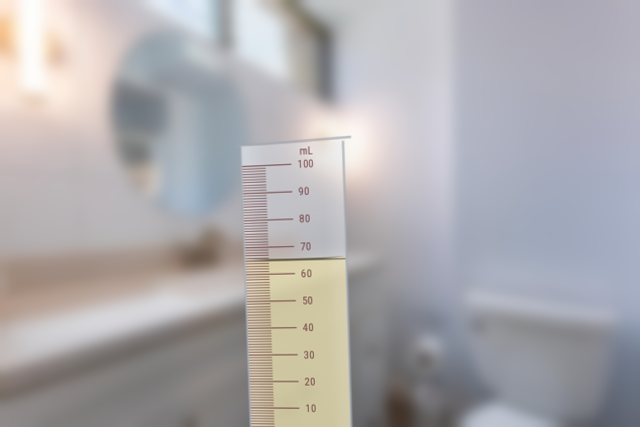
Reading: 65 (mL)
